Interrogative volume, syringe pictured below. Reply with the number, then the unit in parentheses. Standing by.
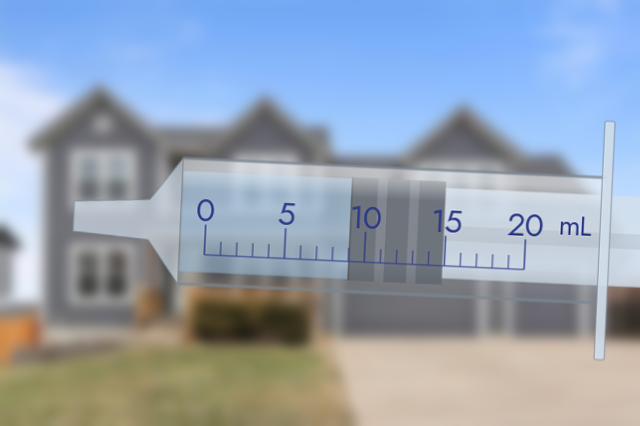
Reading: 9 (mL)
